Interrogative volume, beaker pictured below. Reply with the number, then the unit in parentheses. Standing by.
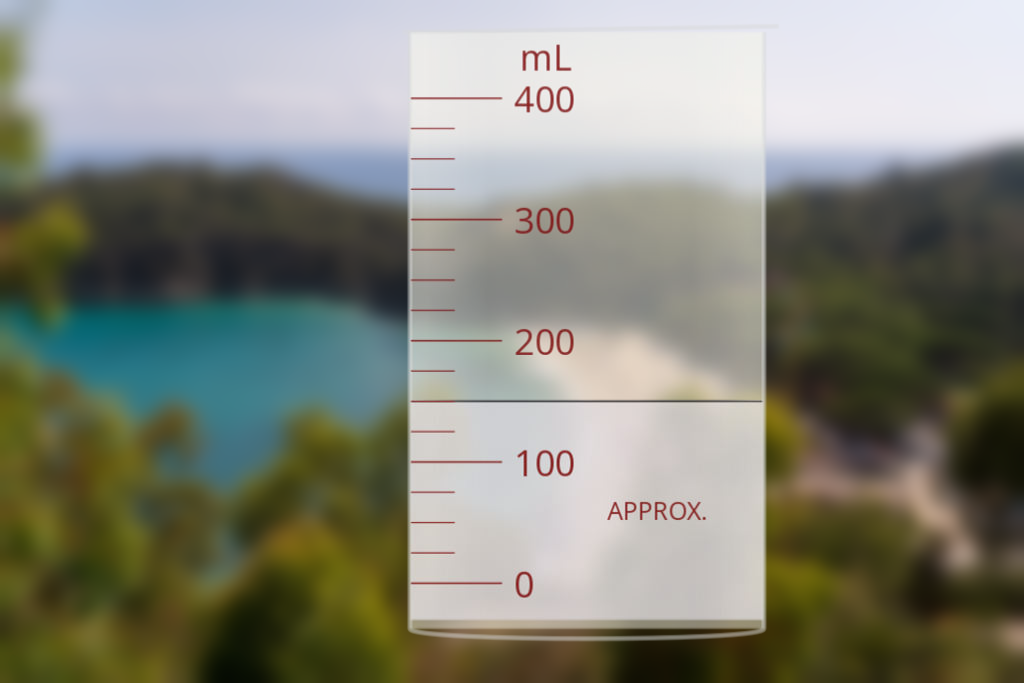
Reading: 150 (mL)
